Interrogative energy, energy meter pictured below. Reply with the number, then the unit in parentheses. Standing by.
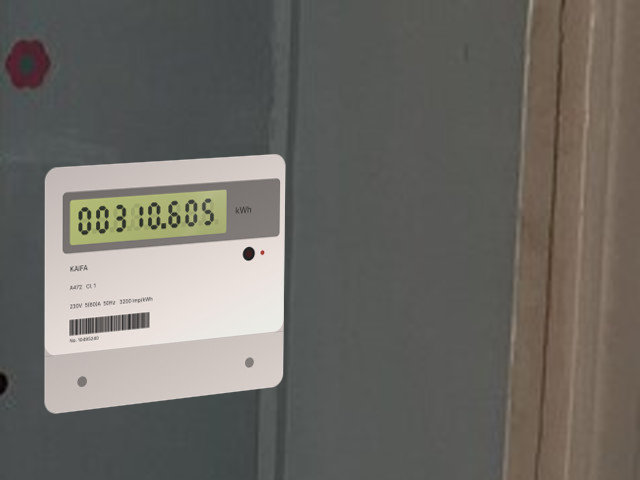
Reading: 310.605 (kWh)
